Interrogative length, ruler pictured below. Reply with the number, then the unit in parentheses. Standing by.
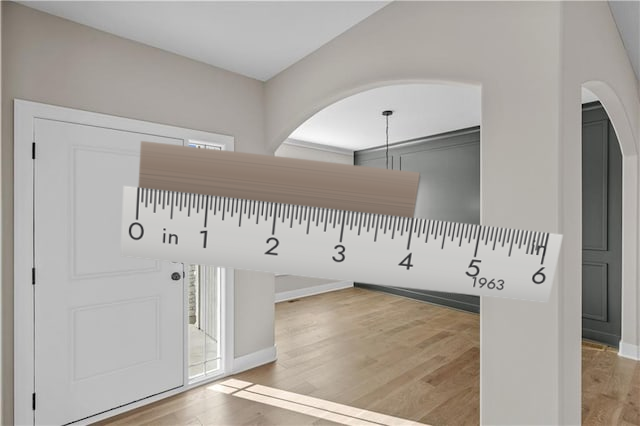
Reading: 4 (in)
